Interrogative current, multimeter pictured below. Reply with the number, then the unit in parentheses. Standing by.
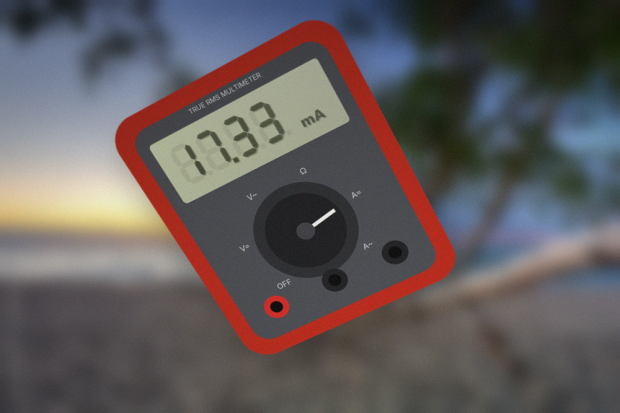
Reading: 17.33 (mA)
